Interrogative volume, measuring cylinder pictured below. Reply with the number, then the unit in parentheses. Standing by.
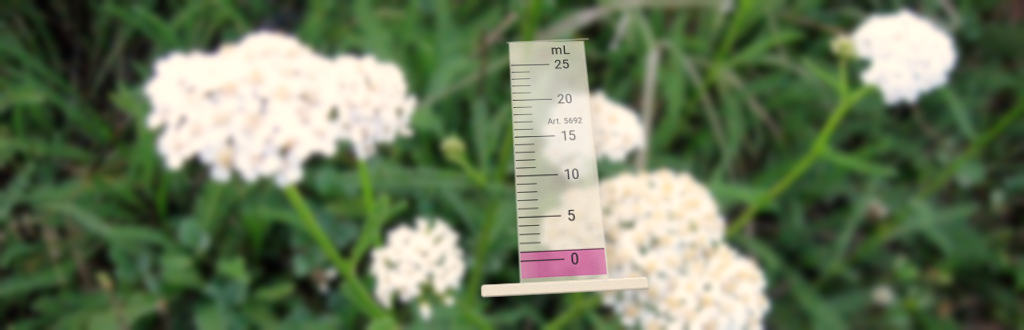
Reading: 1 (mL)
